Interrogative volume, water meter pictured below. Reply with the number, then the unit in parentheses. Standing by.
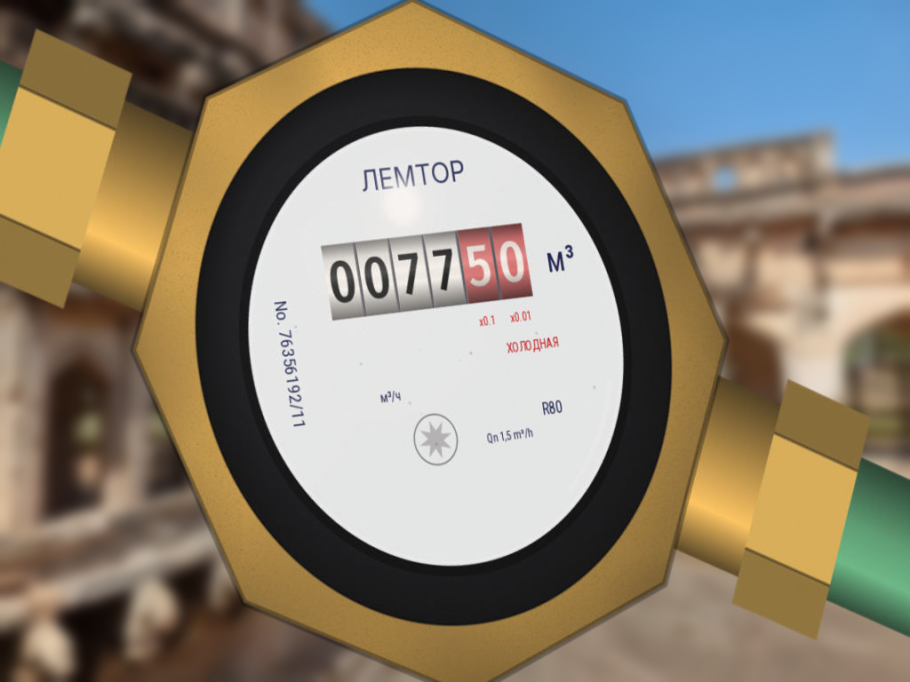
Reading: 77.50 (m³)
